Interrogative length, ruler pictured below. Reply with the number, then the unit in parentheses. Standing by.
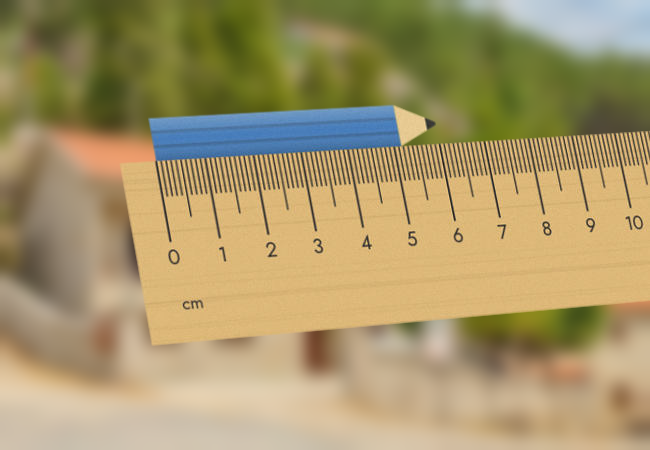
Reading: 6 (cm)
